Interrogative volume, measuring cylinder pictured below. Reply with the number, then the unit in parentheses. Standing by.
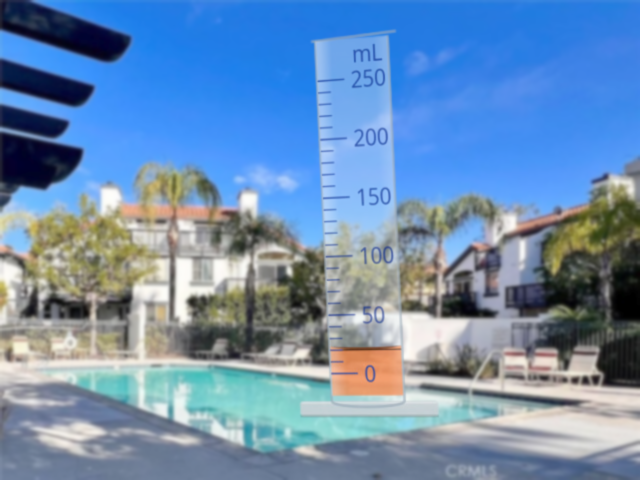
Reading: 20 (mL)
